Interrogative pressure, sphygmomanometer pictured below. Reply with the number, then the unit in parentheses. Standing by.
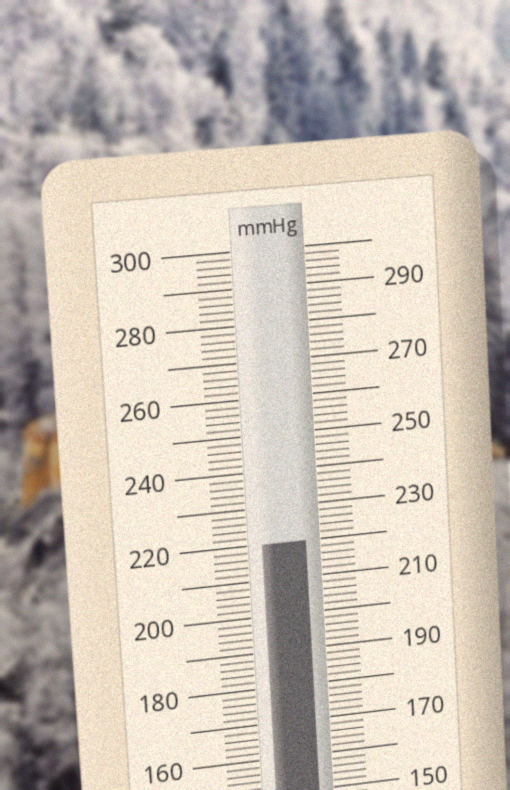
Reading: 220 (mmHg)
